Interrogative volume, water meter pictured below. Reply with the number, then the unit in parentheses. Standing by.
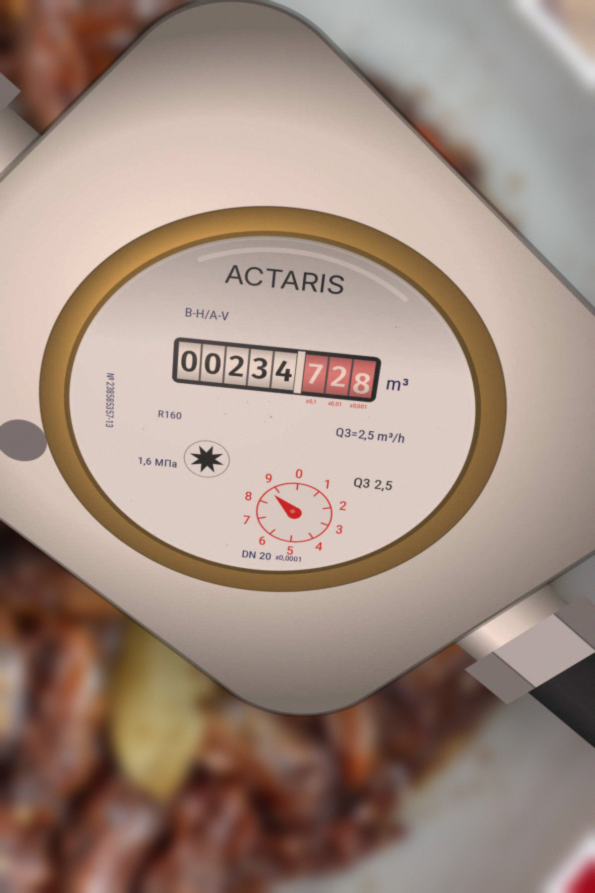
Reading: 234.7278 (m³)
